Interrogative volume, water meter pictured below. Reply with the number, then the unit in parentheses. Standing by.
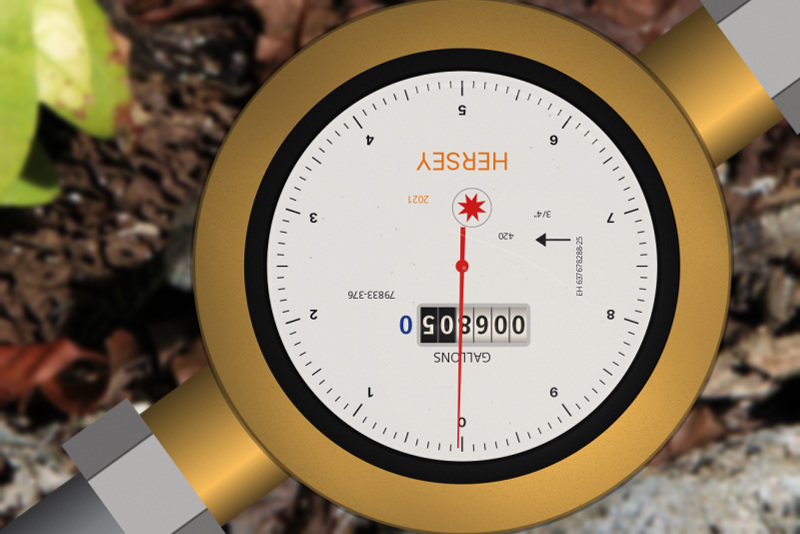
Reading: 68050.0 (gal)
